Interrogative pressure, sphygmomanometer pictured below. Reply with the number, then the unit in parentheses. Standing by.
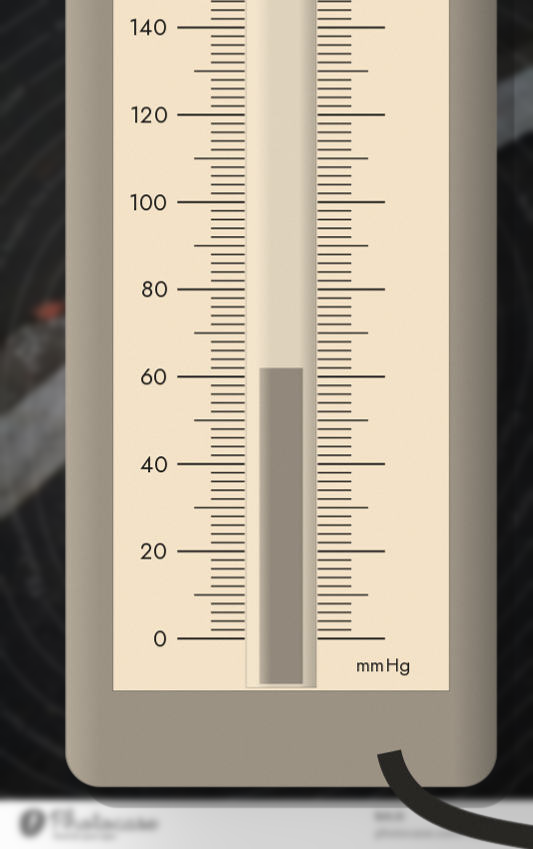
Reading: 62 (mmHg)
